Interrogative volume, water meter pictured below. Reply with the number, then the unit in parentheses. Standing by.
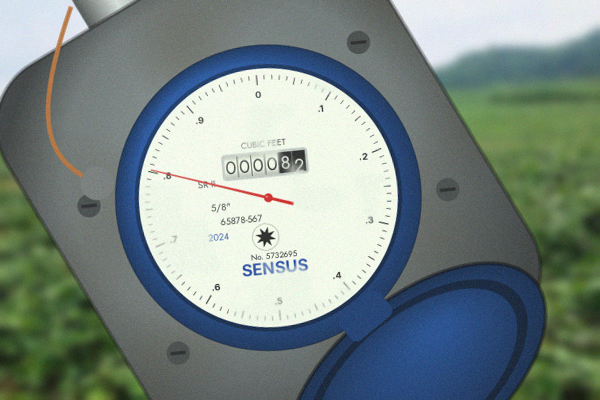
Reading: 81.80 (ft³)
